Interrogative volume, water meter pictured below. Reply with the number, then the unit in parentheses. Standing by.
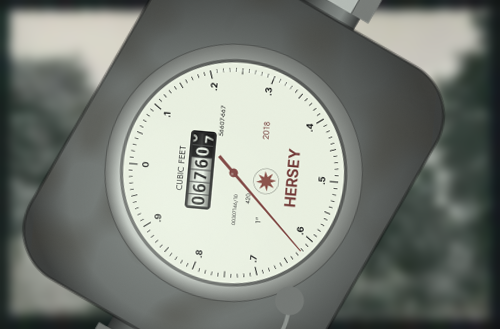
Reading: 67606.62 (ft³)
